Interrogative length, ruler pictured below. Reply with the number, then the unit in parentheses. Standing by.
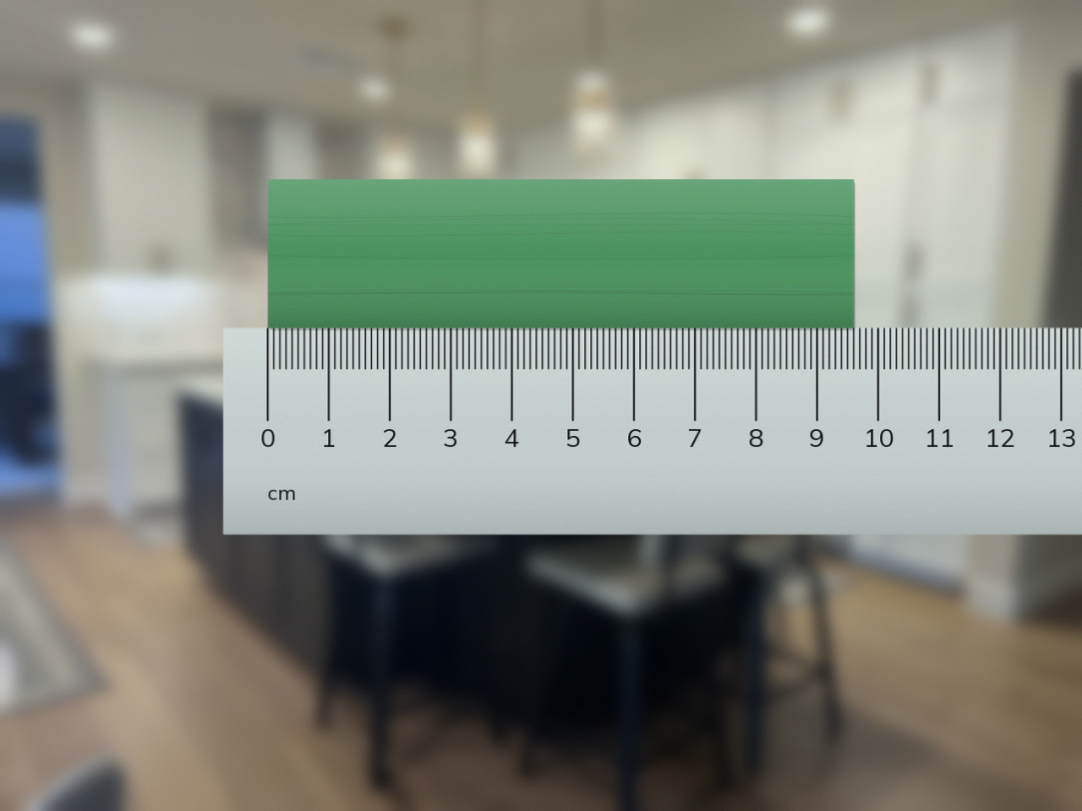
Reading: 9.6 (cm)
